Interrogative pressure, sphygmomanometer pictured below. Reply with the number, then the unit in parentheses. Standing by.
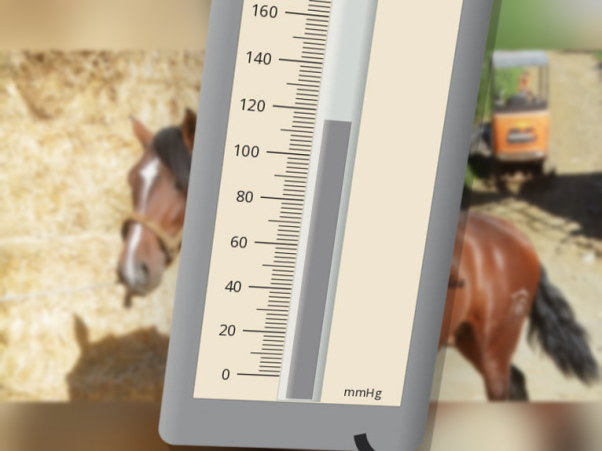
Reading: 116 (mmHg)
